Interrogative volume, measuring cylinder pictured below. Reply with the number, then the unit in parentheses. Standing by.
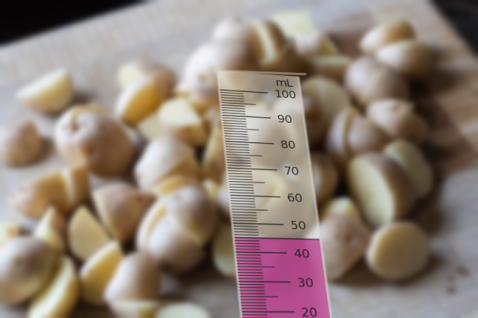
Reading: 45 (mL)
